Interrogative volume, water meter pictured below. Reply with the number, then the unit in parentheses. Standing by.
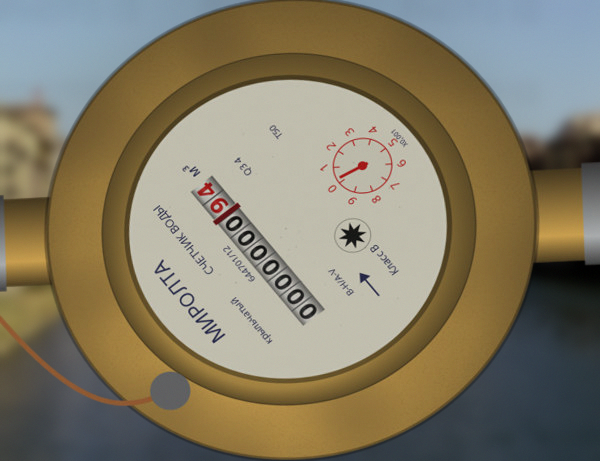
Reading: 0.940 (m³)
